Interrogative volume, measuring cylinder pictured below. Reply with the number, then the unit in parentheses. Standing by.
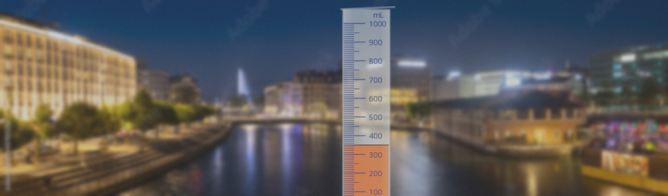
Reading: 350 (mL)
